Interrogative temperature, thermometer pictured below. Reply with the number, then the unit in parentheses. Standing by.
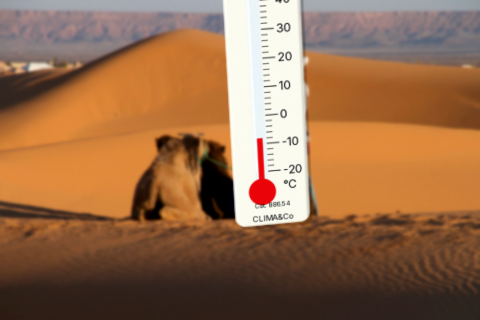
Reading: -8 (°C)
